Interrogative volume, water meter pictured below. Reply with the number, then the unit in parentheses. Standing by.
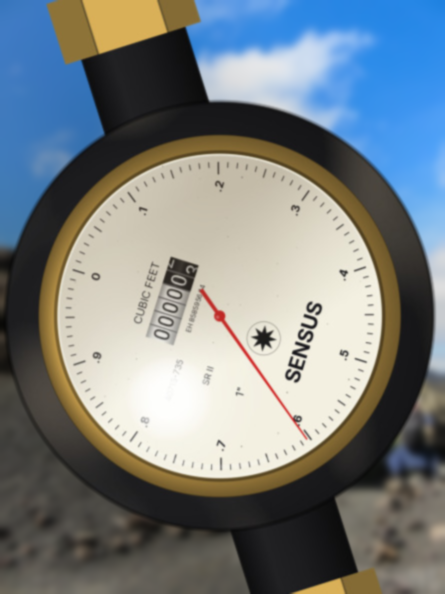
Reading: 2.60 (ft³)
